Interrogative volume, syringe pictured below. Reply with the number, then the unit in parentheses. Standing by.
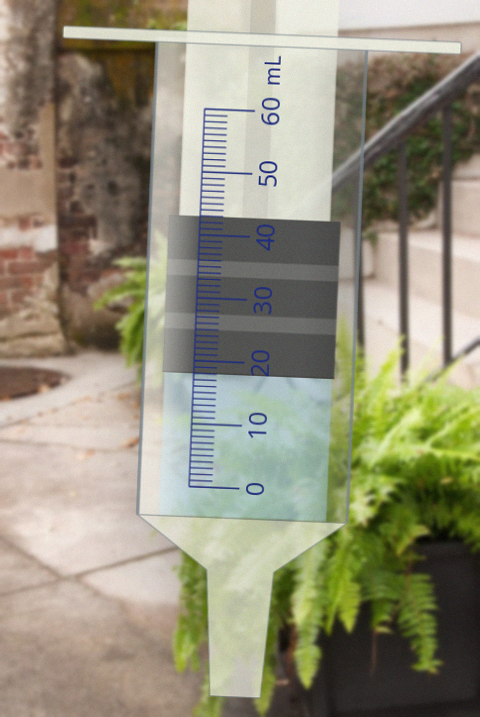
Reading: 18 (mL)
